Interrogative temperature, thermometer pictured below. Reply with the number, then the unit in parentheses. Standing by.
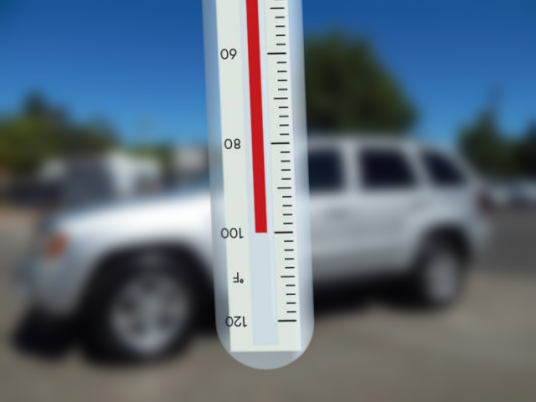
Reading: 100 (°F)
